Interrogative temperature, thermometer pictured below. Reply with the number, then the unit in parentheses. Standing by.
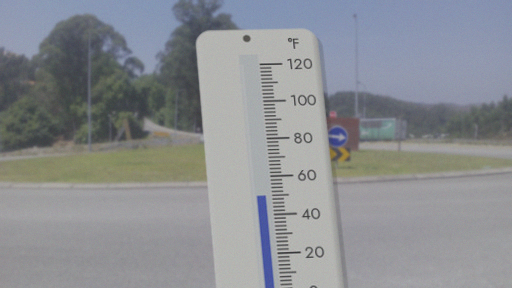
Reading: 50 (°F)
